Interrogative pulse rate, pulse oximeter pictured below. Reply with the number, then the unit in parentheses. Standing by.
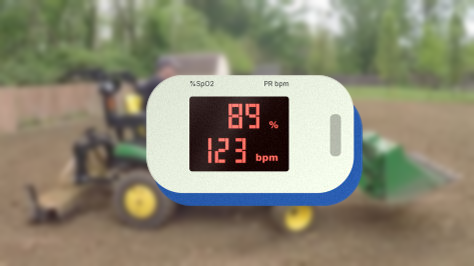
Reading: 123 (bpm)
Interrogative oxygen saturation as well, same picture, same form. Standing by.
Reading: 89 (%)
